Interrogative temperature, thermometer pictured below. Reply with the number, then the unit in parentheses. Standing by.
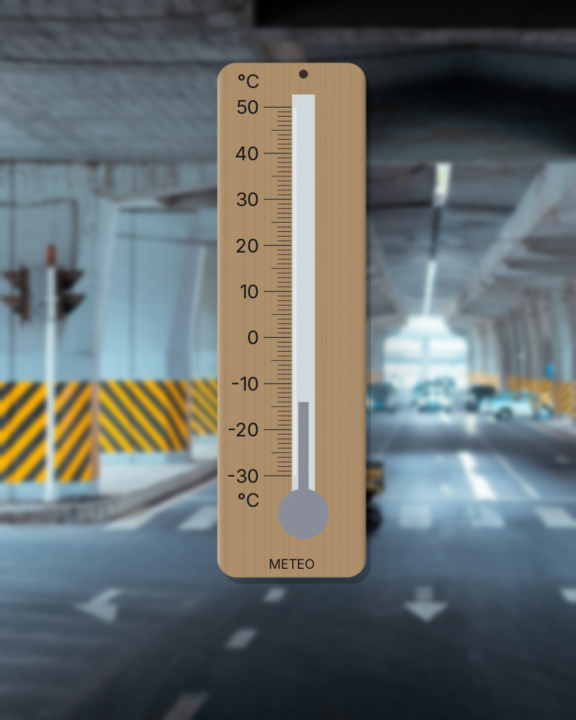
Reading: -14 (°C)
